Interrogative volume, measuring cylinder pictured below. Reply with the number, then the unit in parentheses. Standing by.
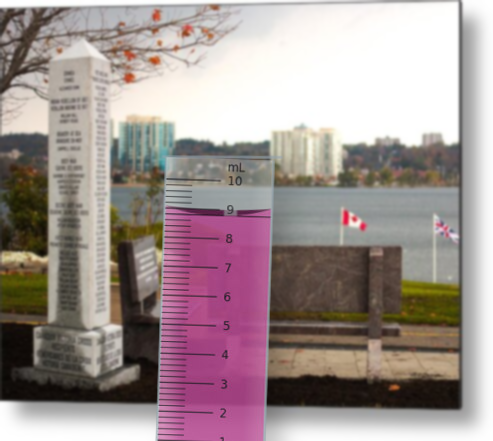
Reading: 8.8 (mL)
